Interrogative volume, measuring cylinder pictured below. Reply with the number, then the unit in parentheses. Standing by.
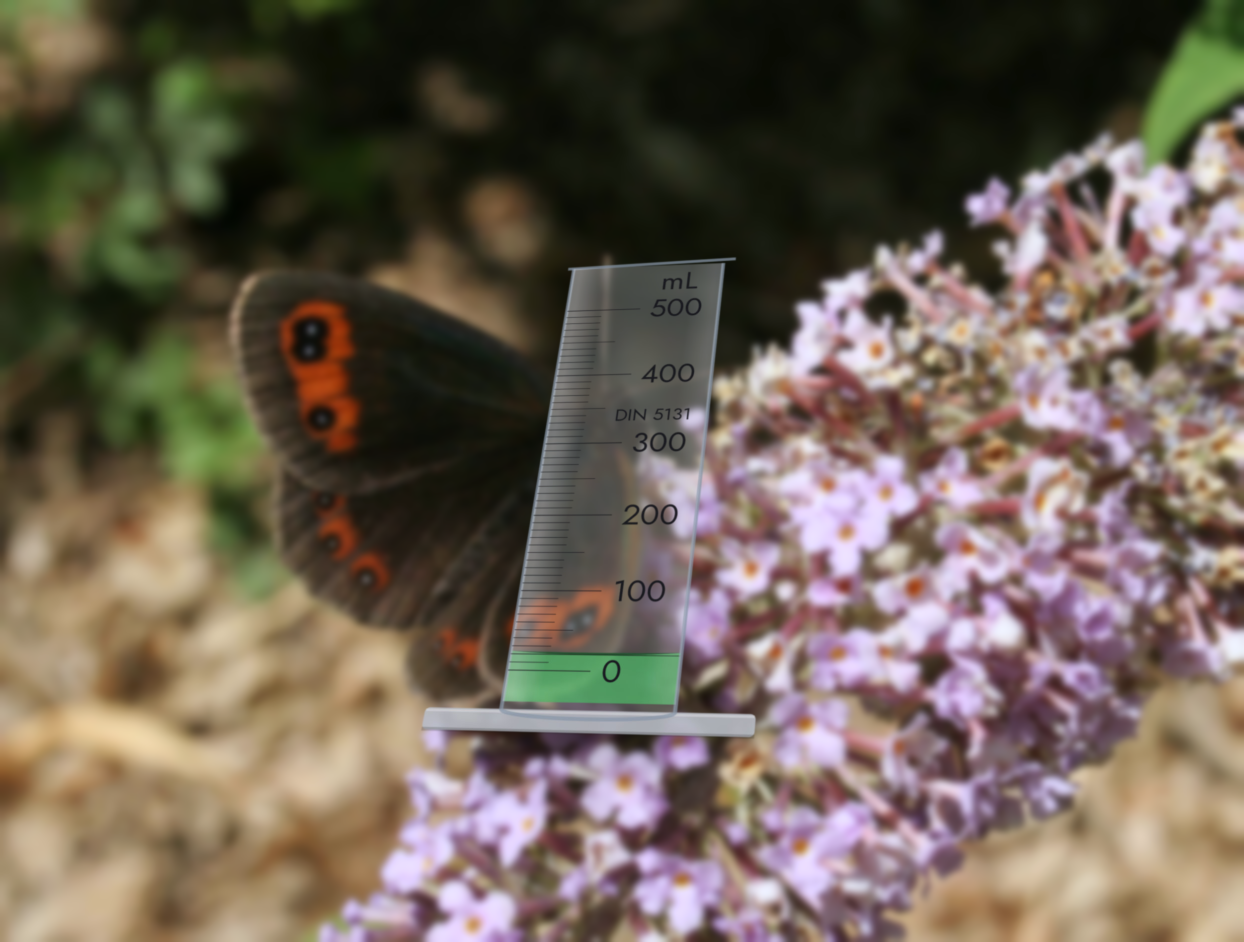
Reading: 20 (mL)
